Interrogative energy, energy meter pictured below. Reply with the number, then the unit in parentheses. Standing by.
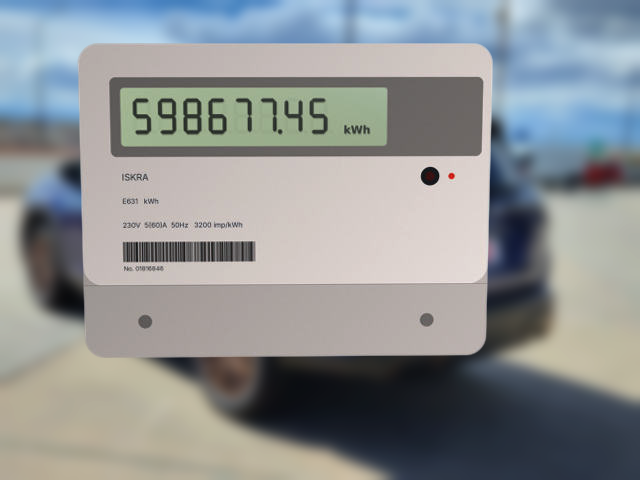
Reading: 598677.45 (kWh)
